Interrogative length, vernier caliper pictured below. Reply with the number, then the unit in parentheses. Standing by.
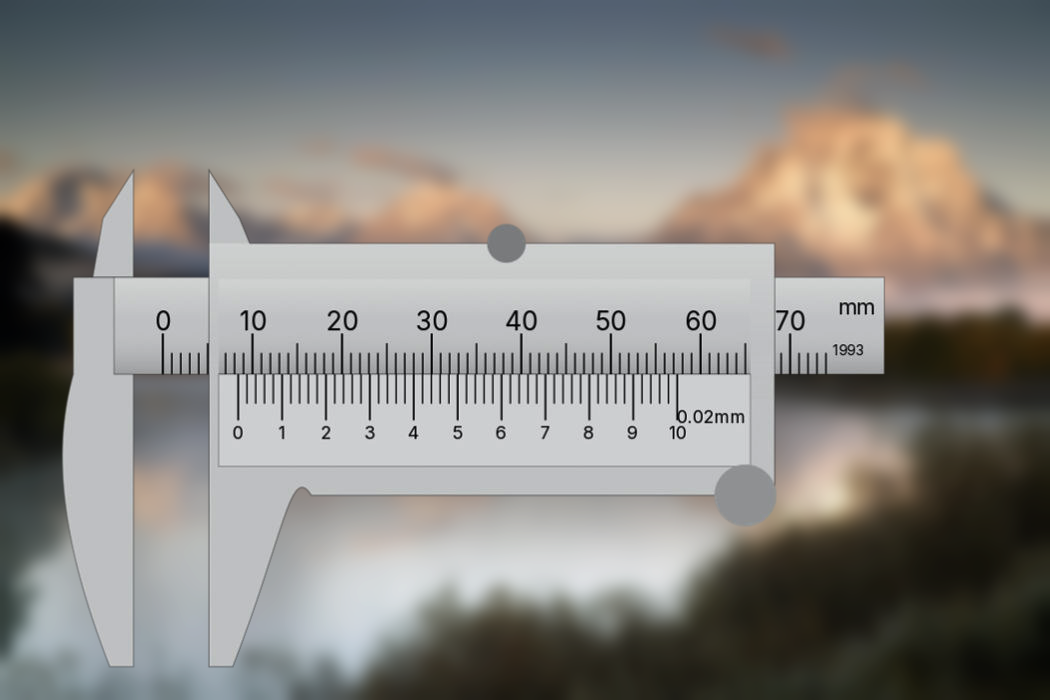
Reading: 8.4 (mm)
